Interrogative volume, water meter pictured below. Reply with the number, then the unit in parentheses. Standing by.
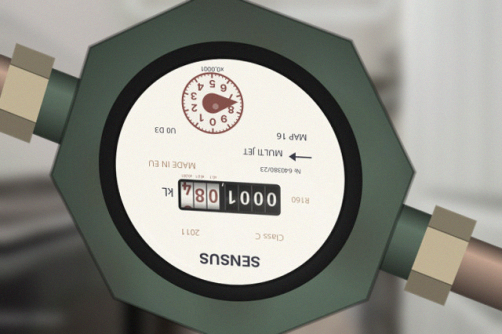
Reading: 1.0837 (kL)
